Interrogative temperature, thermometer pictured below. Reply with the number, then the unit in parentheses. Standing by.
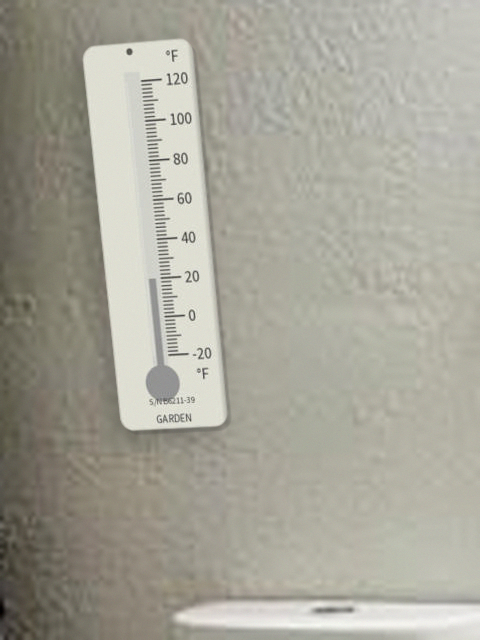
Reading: 20 (°F)
